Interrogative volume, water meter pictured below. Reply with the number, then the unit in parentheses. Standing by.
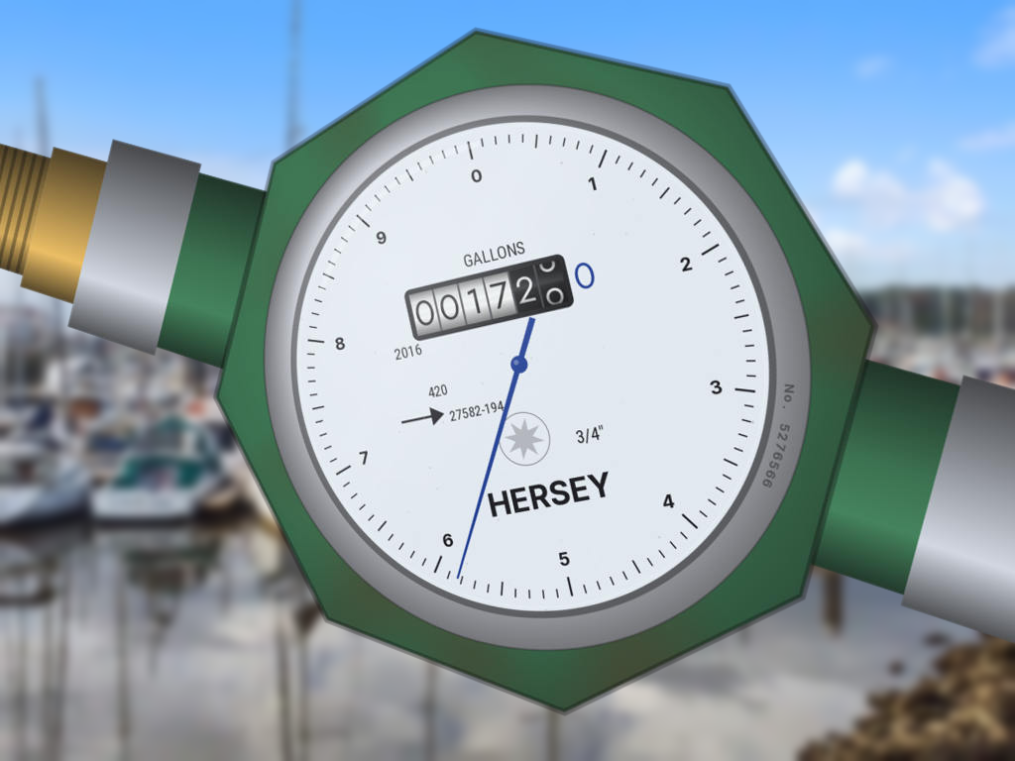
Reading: 17285.8 (gal)
